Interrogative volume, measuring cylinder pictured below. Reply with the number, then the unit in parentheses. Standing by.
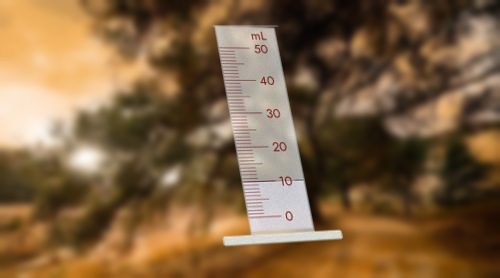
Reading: 10 (mL)
